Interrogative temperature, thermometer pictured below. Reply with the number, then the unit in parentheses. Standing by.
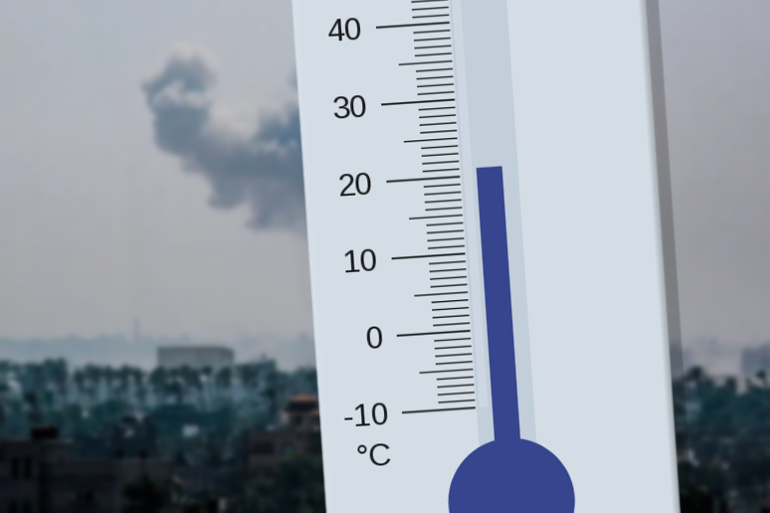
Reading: 21 (°C)
